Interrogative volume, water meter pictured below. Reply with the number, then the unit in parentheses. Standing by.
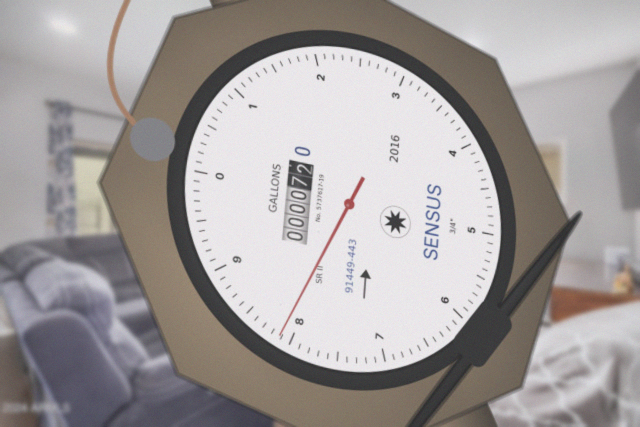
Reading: 718.1 (gal)
